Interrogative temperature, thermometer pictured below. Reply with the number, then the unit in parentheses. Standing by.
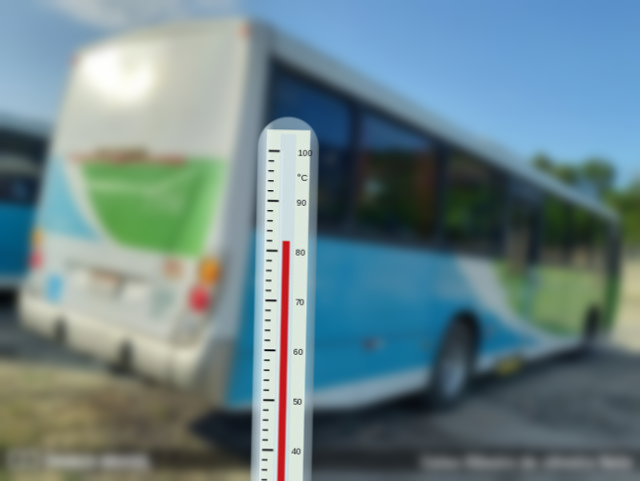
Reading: 82 (°C)
